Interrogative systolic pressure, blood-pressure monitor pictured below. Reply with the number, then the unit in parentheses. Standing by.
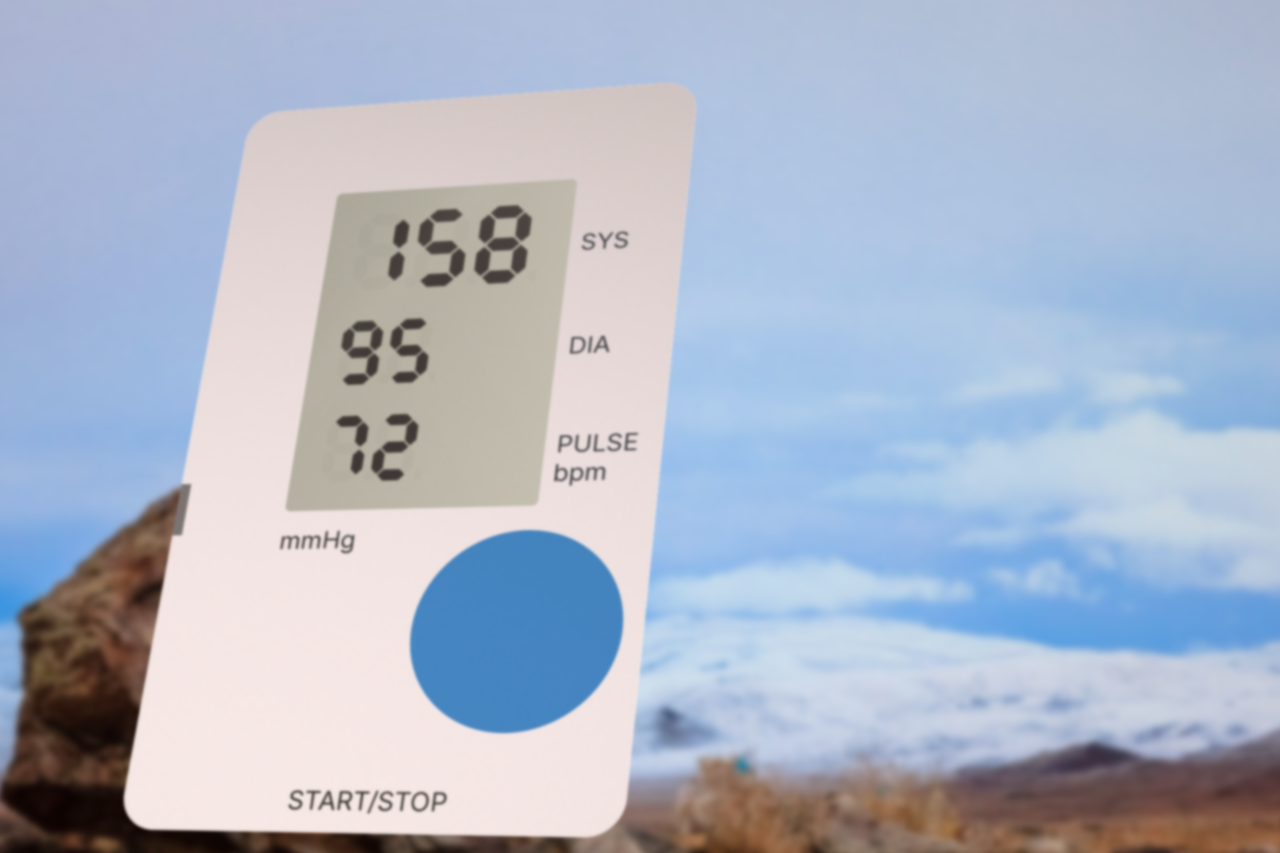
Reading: 158 (mmHg)
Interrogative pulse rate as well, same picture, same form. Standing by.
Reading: 72 (bpm)
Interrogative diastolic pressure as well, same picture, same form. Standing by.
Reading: 95 (mmHg)
